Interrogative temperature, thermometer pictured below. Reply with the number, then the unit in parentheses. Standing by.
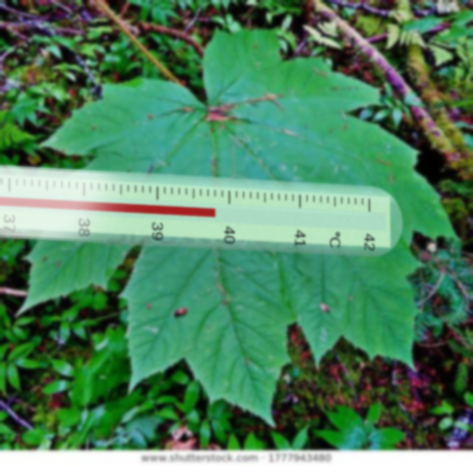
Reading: 39.8 (°C)
